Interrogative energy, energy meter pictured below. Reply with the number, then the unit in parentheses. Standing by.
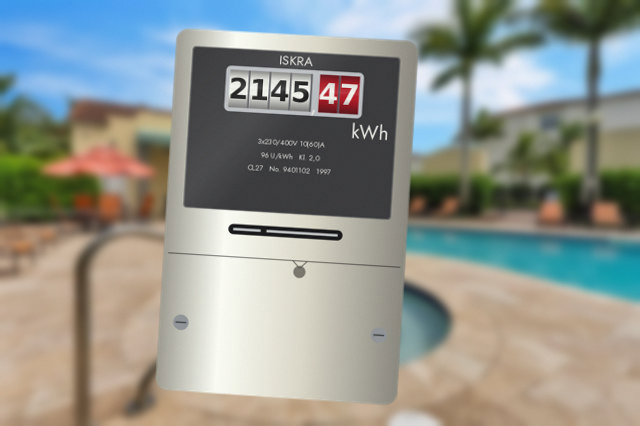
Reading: 2145.47 (kWh)
